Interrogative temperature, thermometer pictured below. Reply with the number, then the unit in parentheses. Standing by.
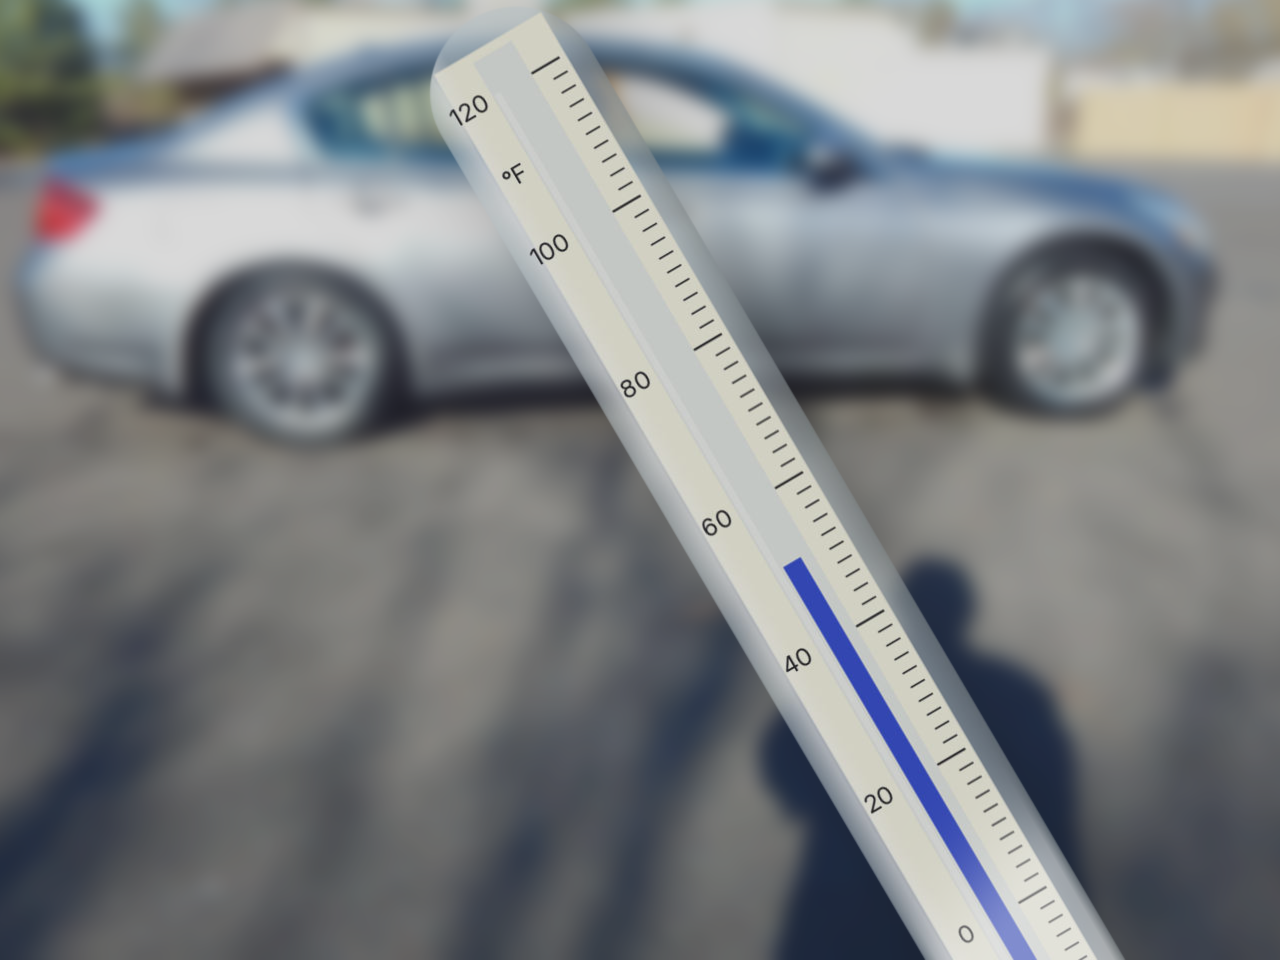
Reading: 51 (°F)
